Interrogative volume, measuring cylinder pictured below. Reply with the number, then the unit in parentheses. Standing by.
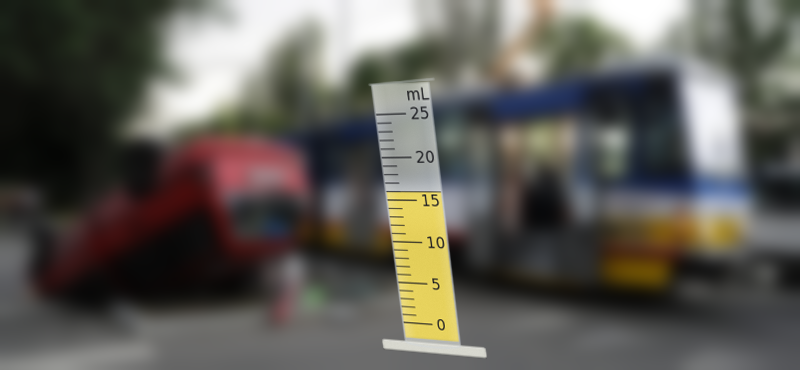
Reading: 16 (mL)
